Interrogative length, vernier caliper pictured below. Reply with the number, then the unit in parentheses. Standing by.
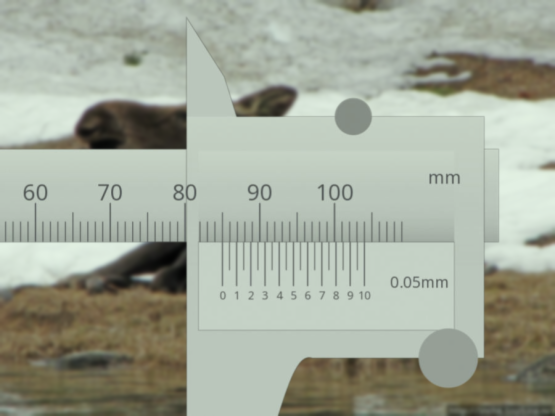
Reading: 85.0 (mm)
